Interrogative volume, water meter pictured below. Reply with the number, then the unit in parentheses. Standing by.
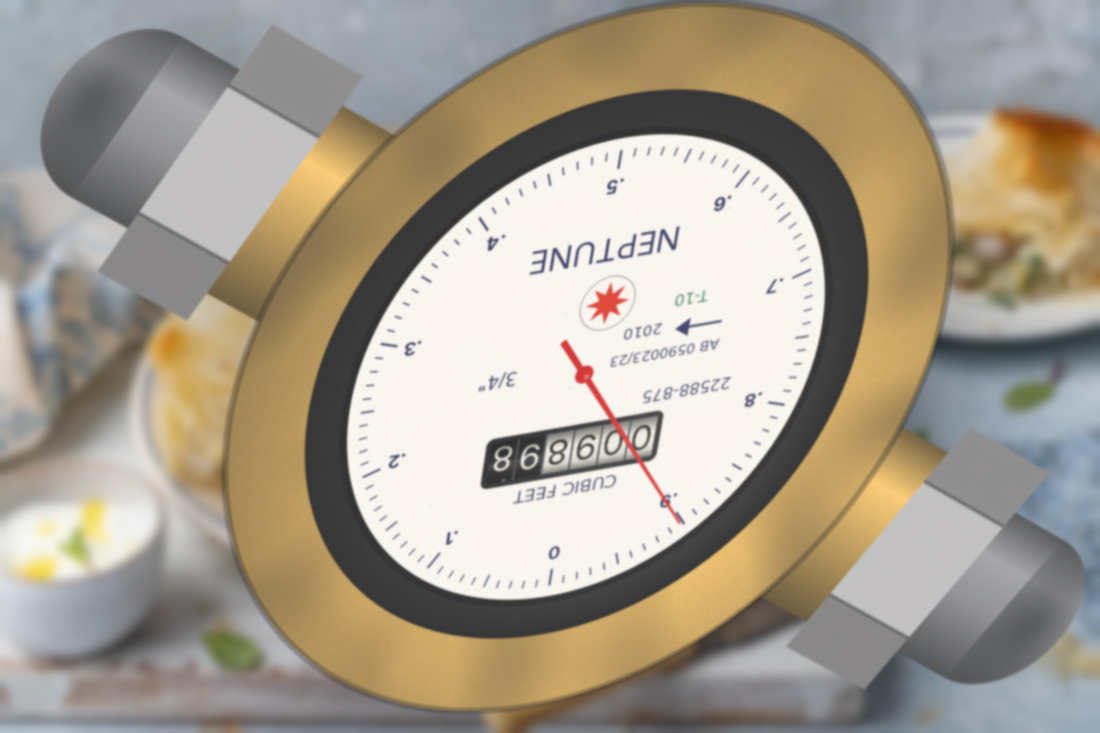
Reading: 9897.90 (ft³)
